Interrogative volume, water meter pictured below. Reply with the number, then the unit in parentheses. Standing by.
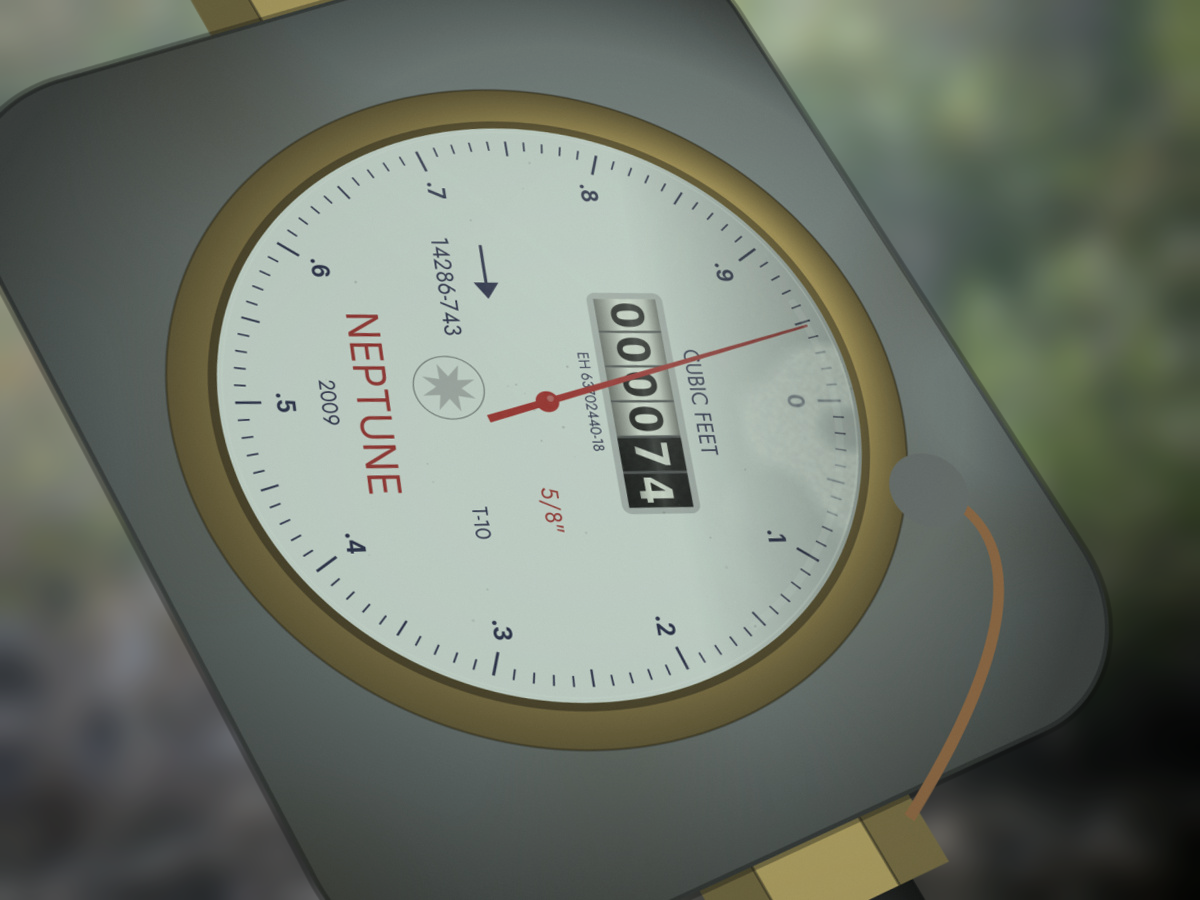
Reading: 73.95 (ft³)
